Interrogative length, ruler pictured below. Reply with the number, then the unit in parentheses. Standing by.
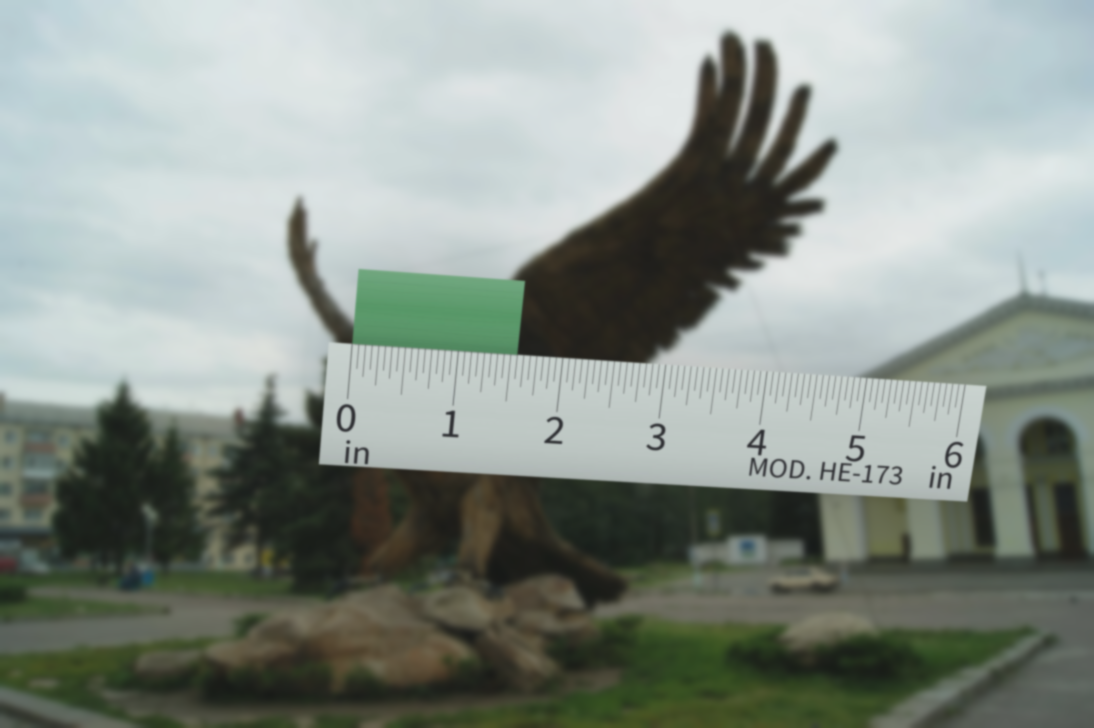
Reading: 1.5625 (in)
